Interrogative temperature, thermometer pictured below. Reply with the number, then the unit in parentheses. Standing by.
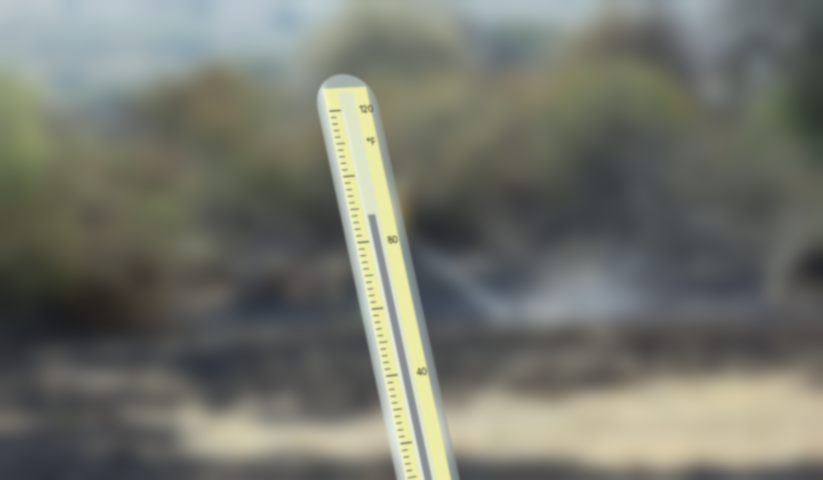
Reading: 88 (°F)
